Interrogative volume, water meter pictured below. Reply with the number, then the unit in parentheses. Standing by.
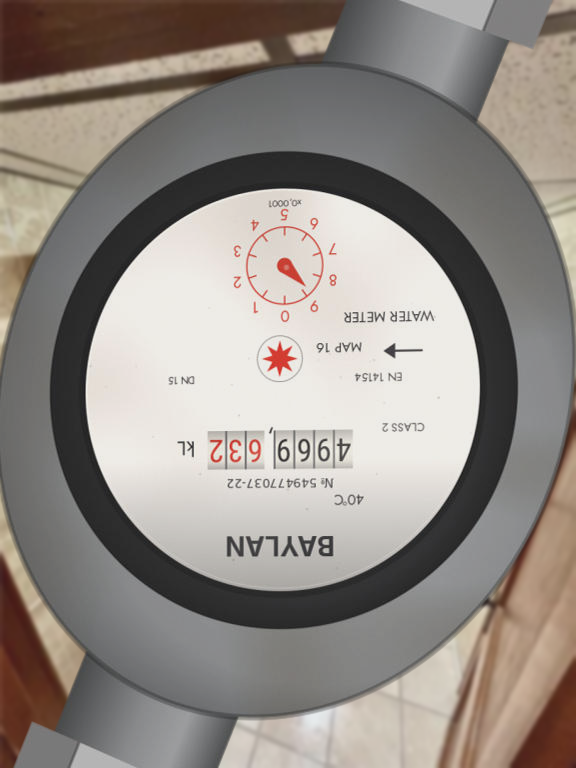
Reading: 4969.6328 (kL)
